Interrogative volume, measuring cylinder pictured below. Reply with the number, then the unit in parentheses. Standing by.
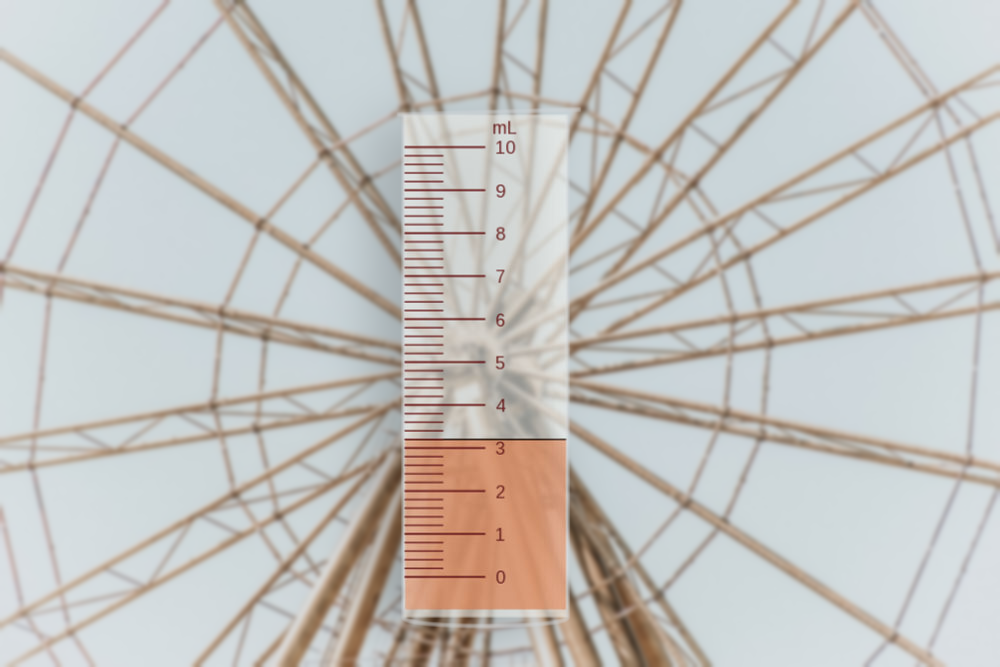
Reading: 3.2 (mL)
